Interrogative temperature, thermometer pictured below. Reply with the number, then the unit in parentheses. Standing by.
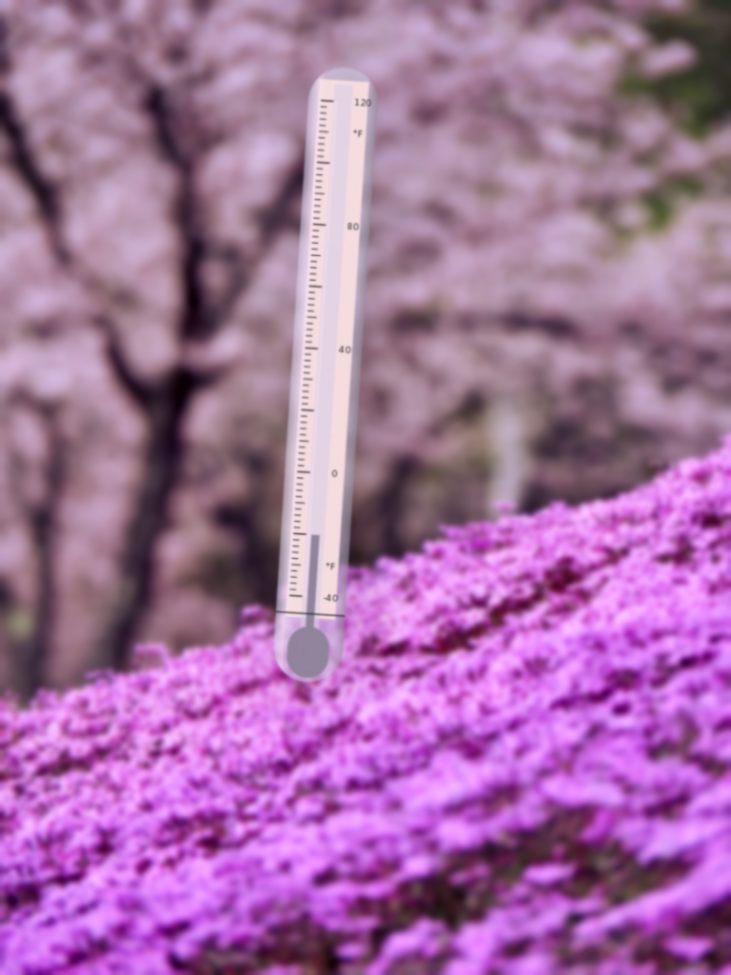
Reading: -20 (°F)
